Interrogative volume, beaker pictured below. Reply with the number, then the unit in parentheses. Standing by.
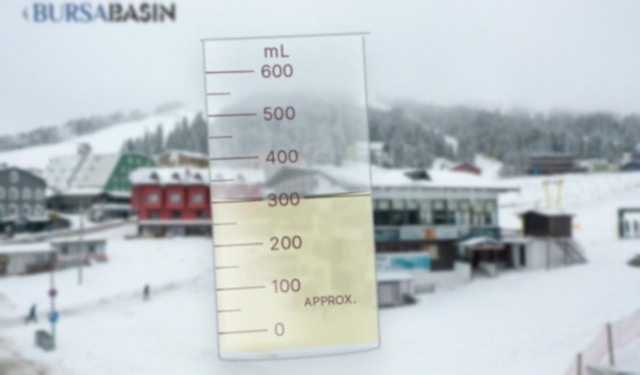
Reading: 300 (mL)
